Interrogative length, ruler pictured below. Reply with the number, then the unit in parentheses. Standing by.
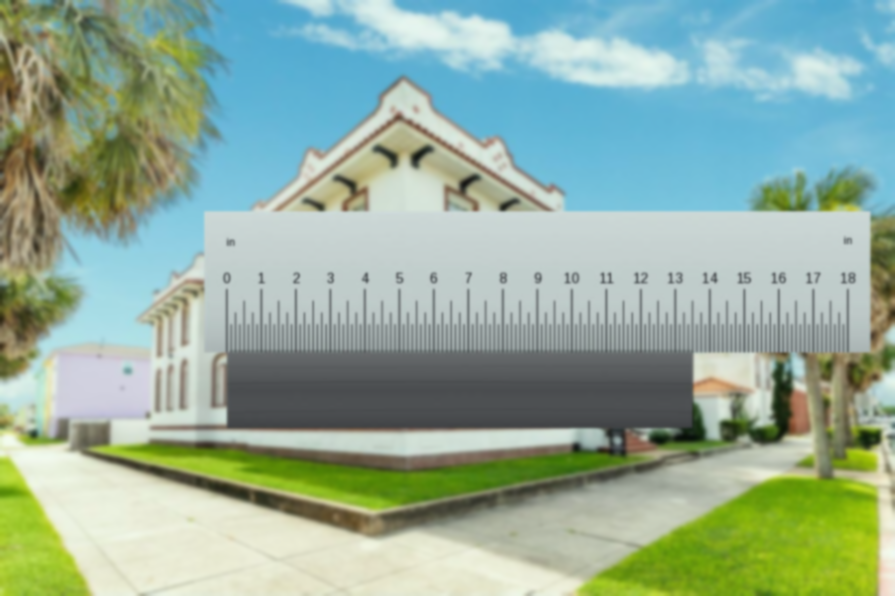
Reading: 13.5 (in)
